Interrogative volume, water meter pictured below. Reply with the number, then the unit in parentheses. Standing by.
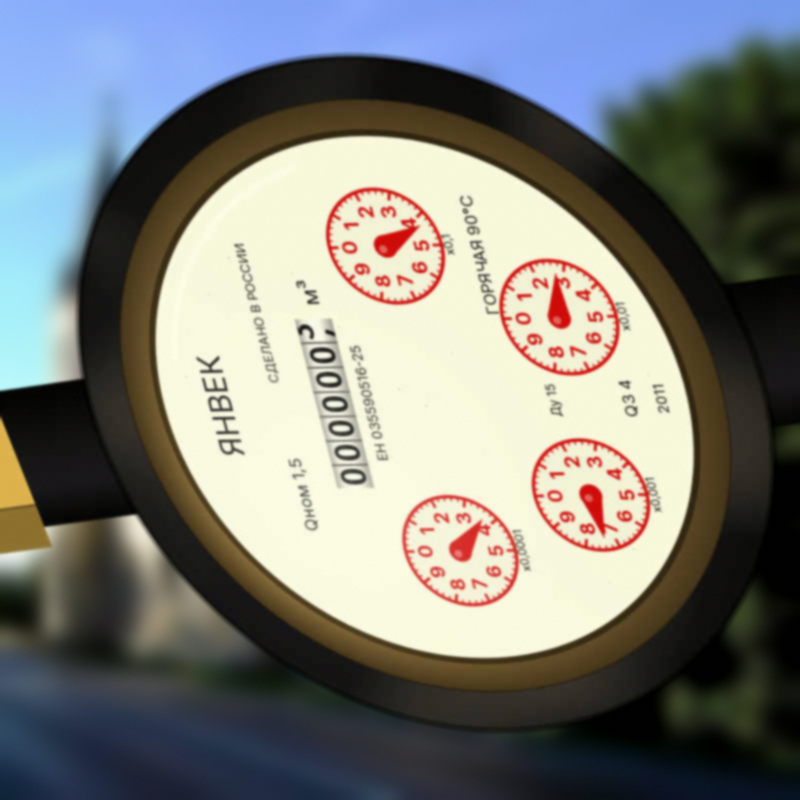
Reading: 3.4273 (m³)
